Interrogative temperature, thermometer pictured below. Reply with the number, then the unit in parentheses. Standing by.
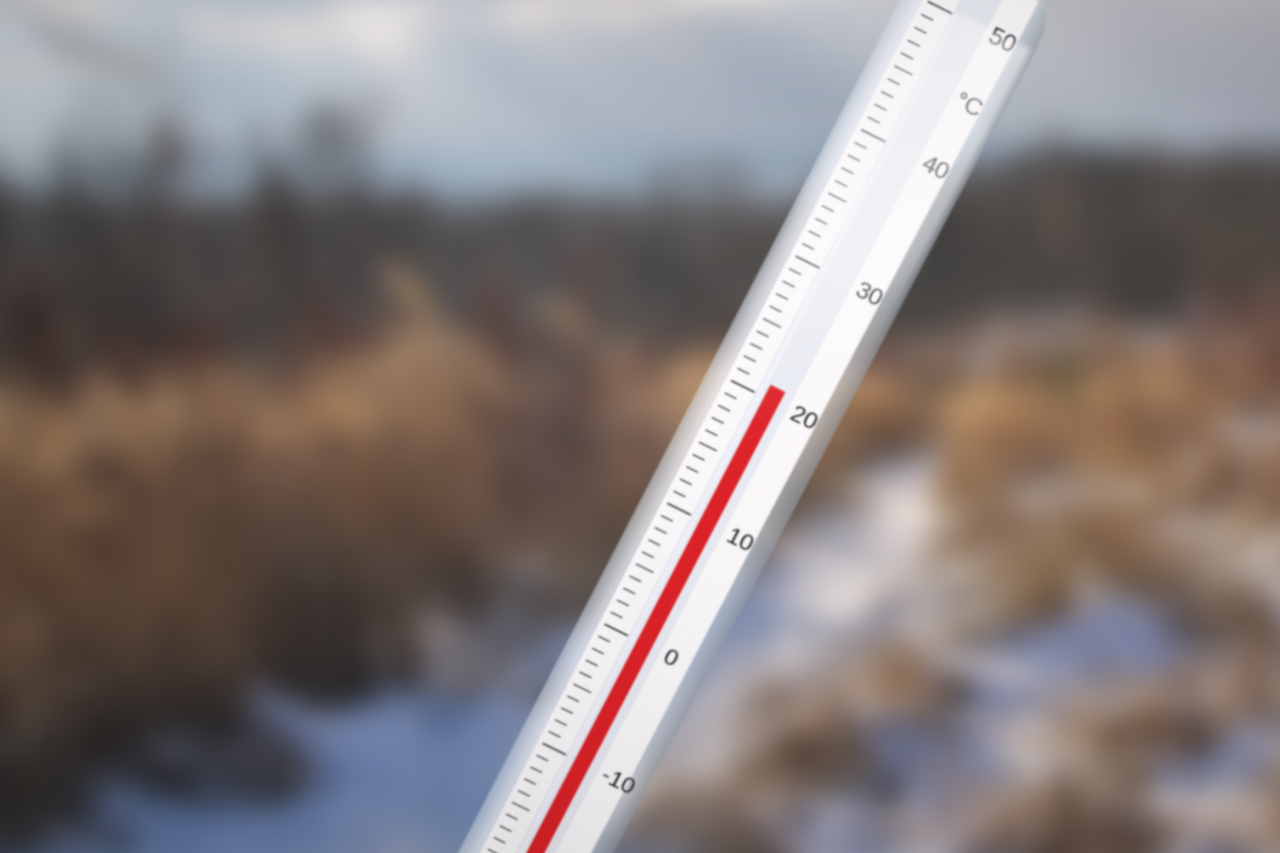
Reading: 21 (°C)
